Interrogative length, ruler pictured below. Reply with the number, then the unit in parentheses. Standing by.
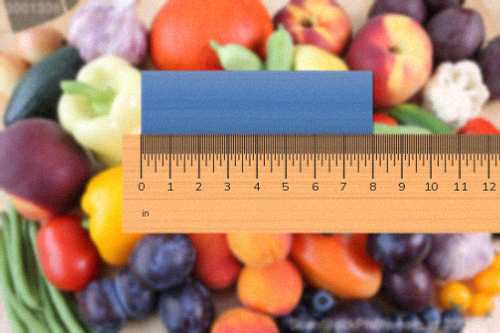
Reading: 8 (in)
